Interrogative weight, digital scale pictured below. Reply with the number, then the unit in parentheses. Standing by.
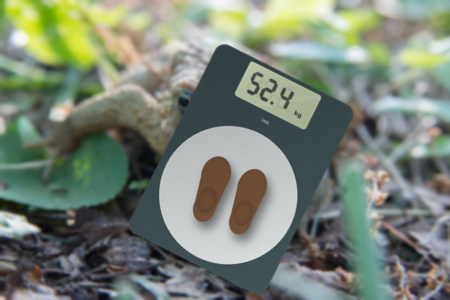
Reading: 52.4 (kg)
